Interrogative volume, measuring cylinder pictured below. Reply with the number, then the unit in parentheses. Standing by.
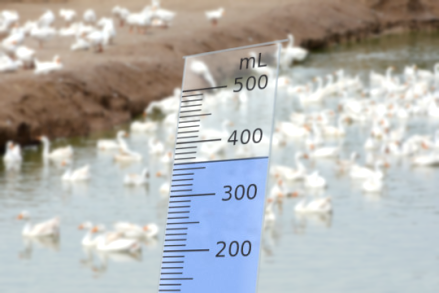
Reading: 360 (mL)
